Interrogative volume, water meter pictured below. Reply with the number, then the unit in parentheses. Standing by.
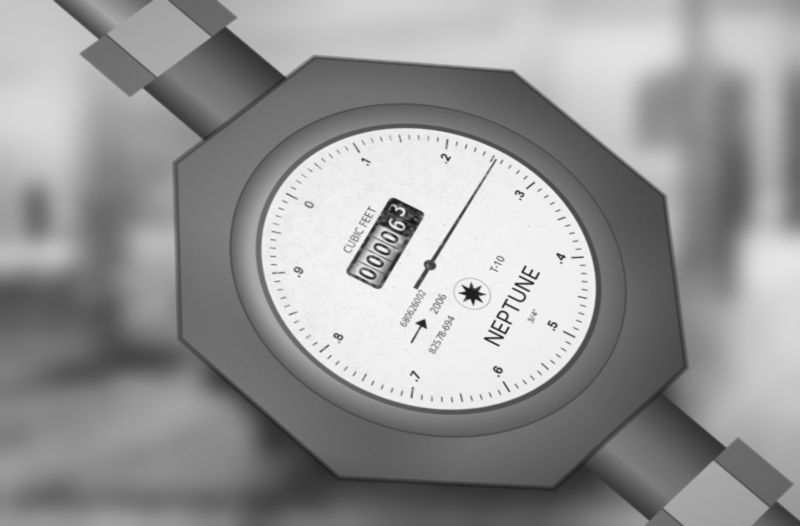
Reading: 63.25 (ft³)
